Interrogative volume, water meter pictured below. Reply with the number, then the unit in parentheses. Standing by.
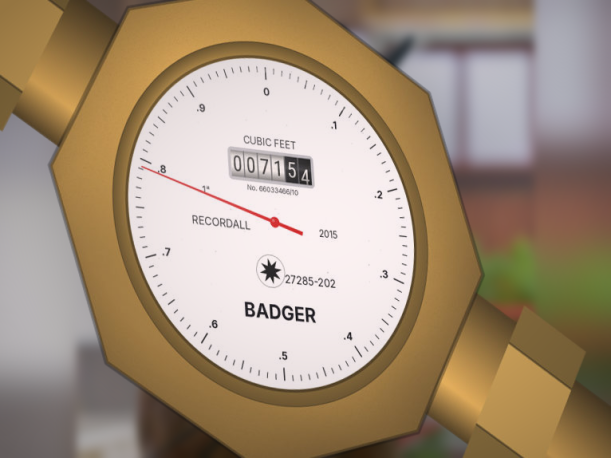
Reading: 7153.79 (ft³)
